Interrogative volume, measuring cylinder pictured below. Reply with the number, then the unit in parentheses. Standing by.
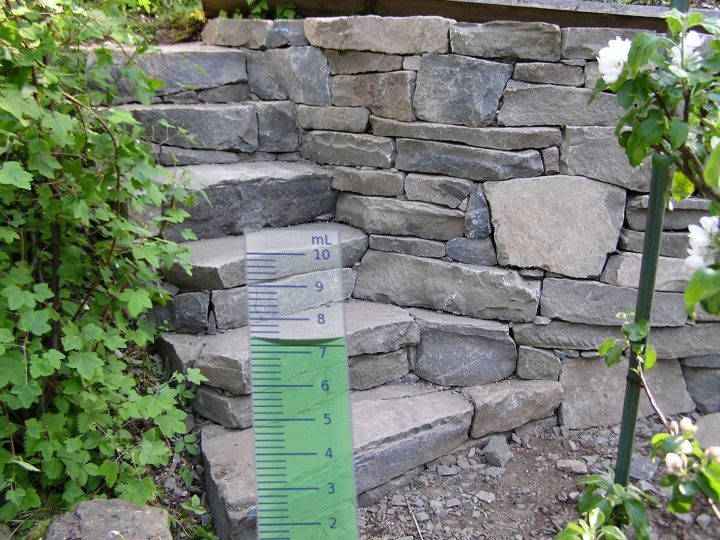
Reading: 7.2 (mL)
